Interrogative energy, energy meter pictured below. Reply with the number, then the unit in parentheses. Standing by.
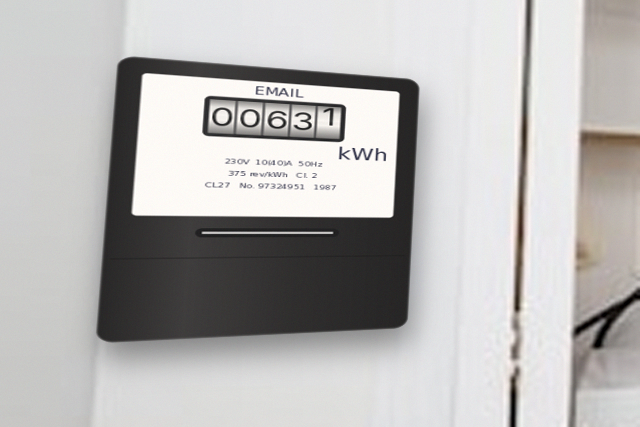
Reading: 631 (kWh)
